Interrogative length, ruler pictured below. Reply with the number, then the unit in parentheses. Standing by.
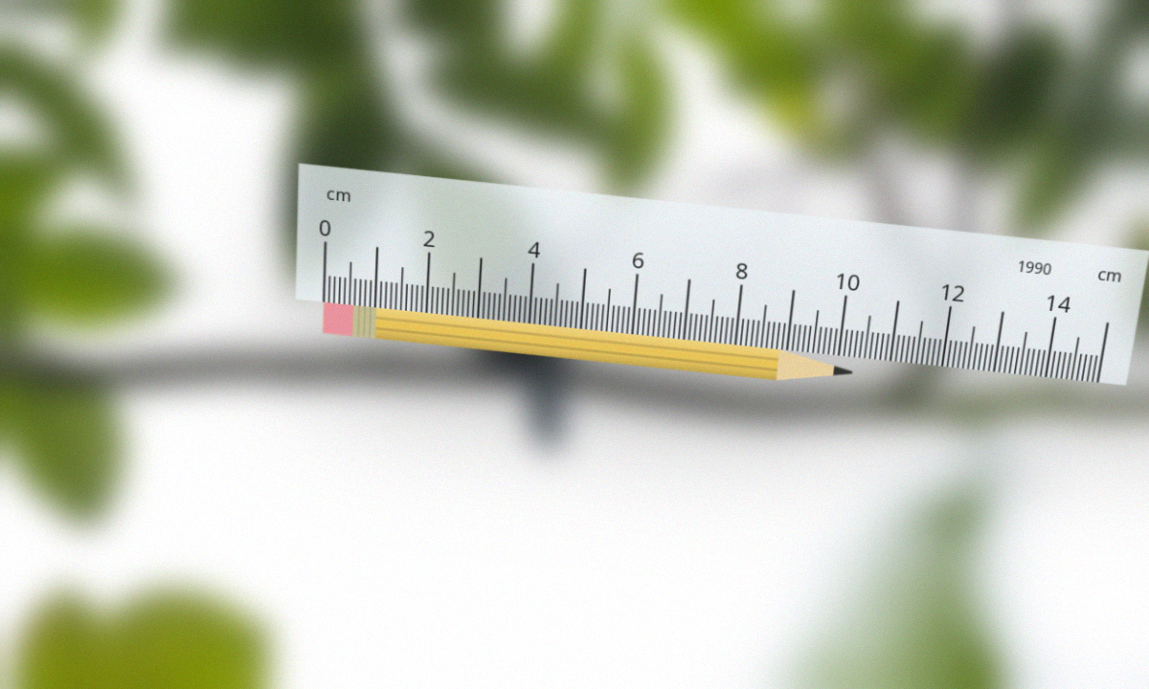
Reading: 10.3 (cm)
